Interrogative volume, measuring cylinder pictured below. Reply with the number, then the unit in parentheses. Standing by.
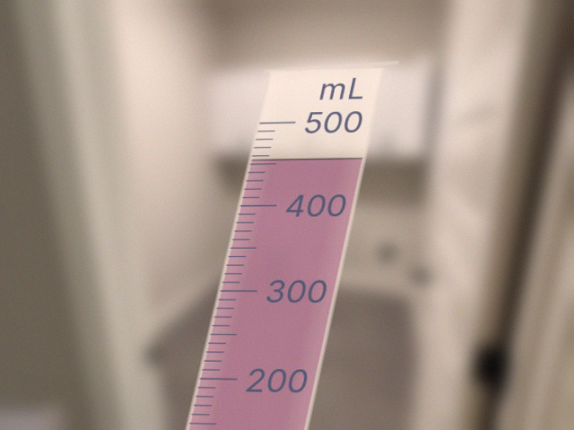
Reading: 455 (mL)
